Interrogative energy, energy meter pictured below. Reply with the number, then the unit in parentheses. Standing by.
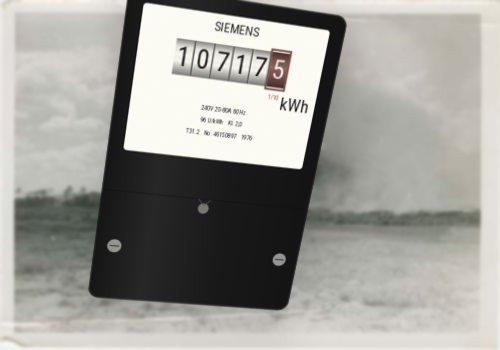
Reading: 10717.5 (kWh)
